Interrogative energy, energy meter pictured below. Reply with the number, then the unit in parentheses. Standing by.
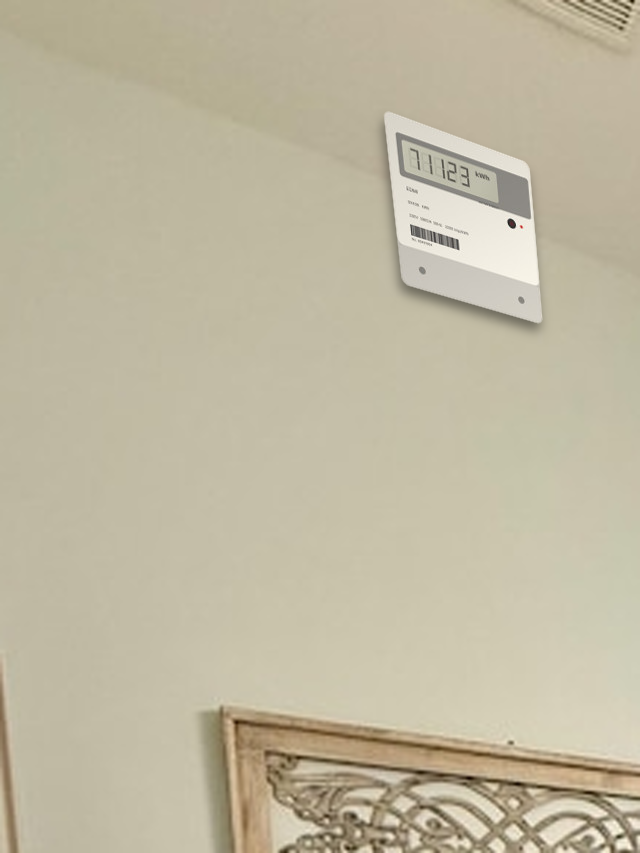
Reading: 71123 (kWh)
